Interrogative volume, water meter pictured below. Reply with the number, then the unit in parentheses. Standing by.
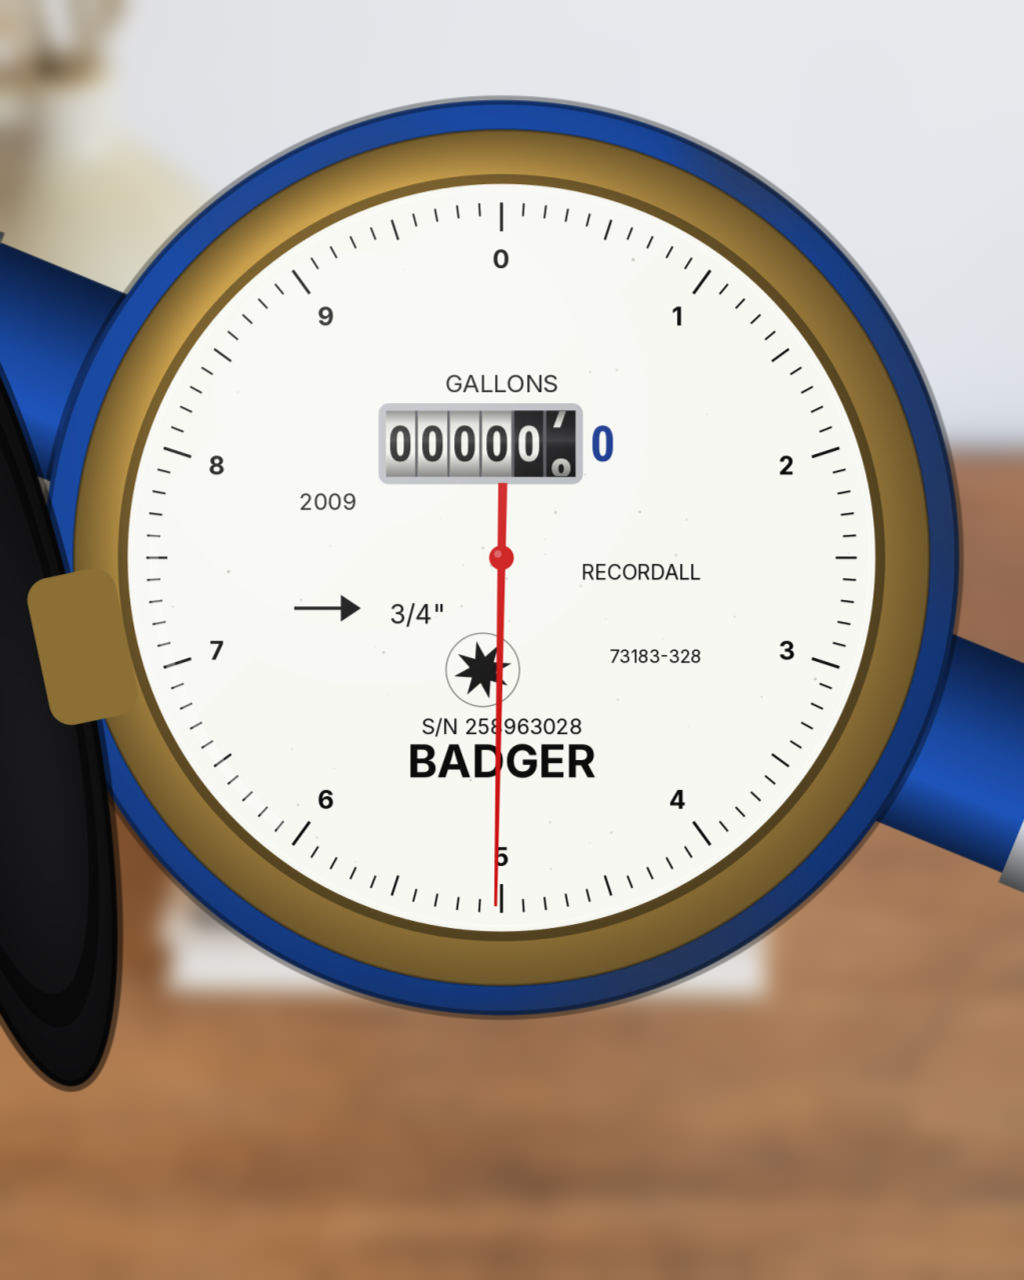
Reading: 75.0 (gal)
